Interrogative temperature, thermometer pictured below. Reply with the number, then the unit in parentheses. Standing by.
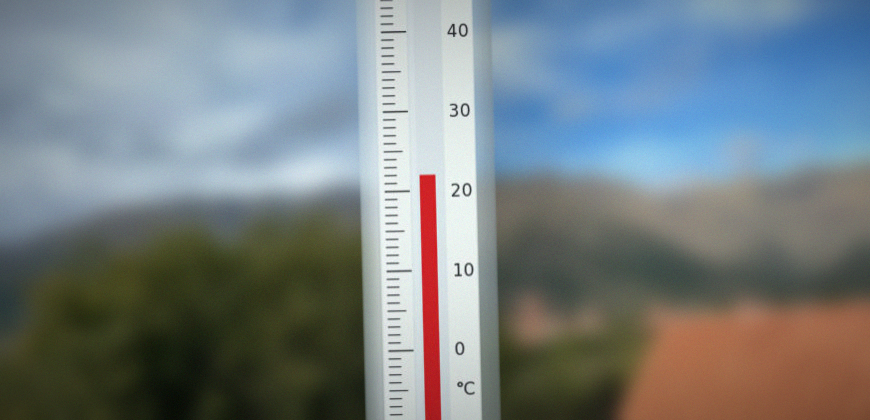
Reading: 22 (°C)
